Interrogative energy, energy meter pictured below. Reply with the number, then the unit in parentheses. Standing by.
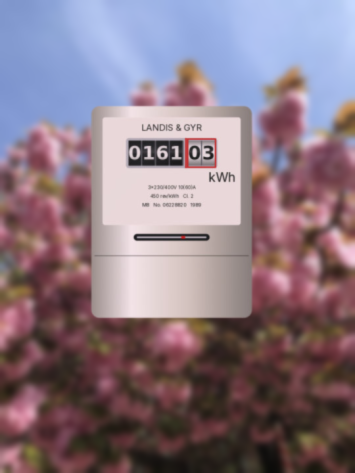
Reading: 161.03 (kWh)
